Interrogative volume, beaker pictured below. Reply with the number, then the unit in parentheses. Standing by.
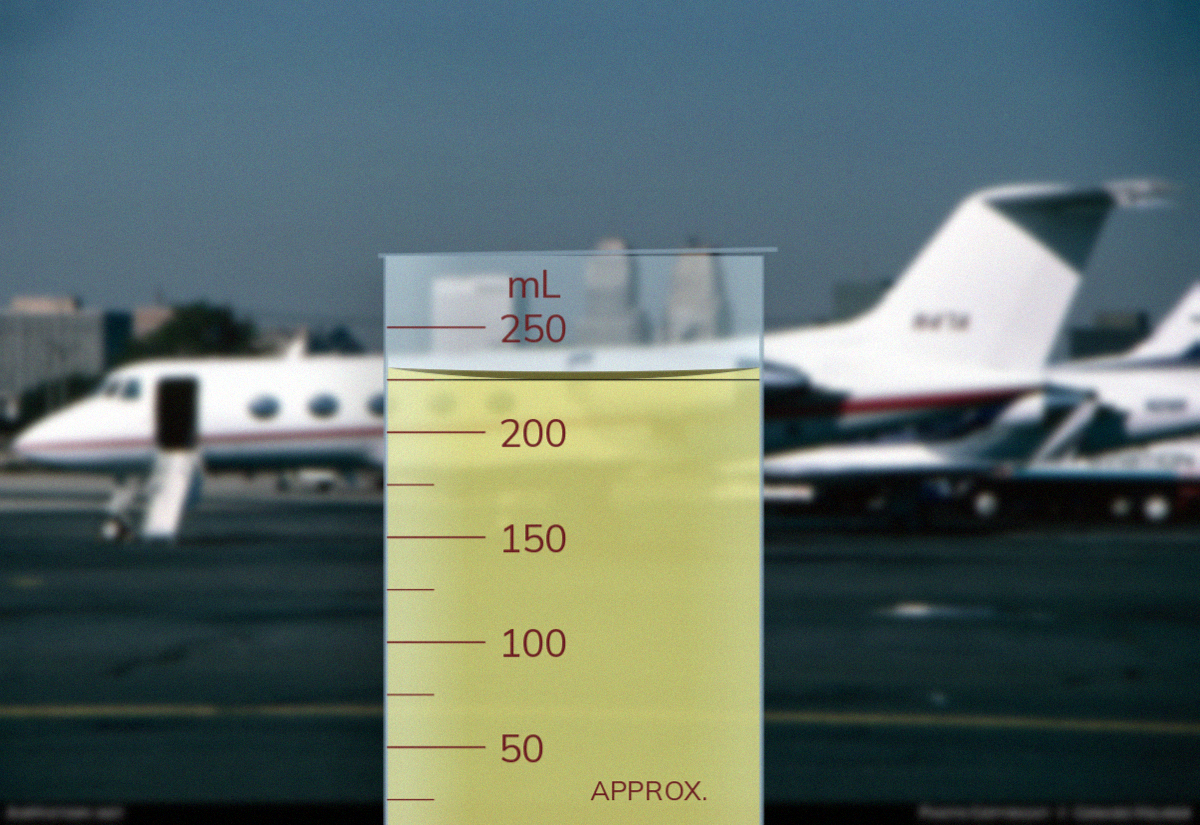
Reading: 225 (mL)
